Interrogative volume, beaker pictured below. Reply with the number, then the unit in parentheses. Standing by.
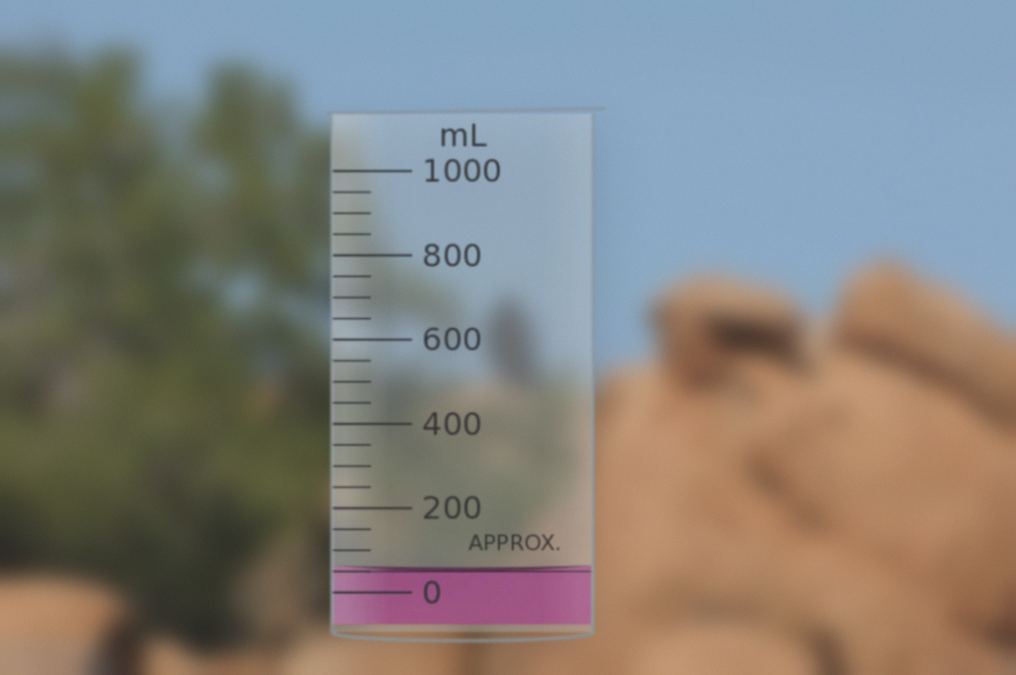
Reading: 50 (mL)
